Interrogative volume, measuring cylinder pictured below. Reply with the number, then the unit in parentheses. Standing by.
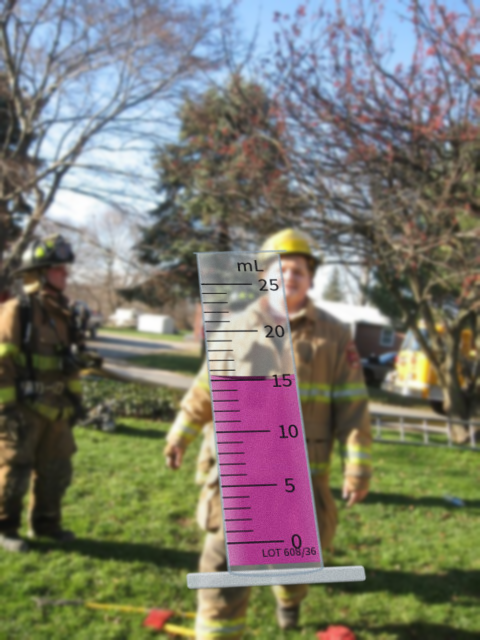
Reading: 15 (mL)
